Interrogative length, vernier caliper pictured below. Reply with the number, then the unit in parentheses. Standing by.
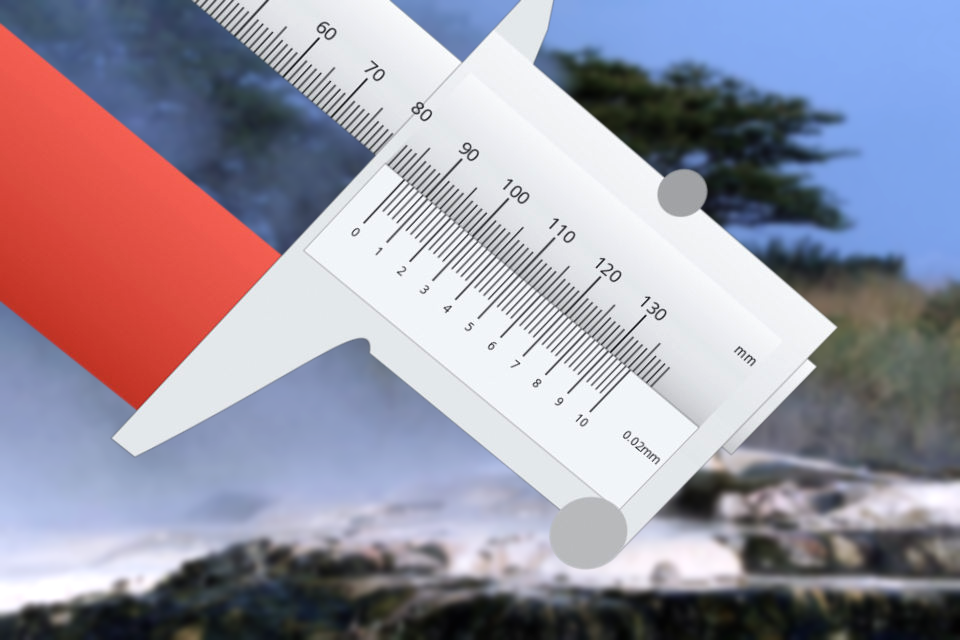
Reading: 85.5 (mm)
